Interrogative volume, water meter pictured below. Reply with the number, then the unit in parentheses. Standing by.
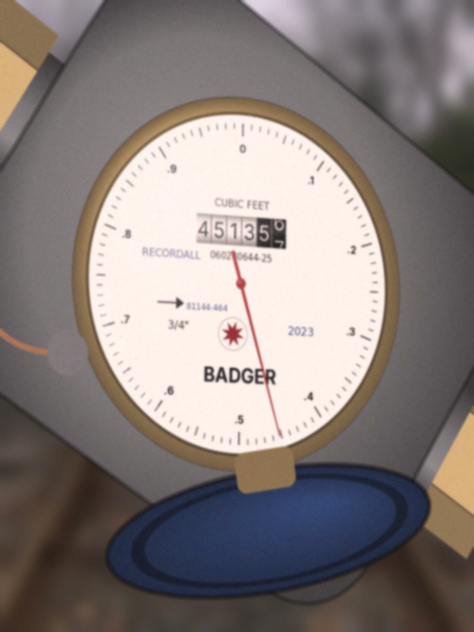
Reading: 451356.45 (ft³)
